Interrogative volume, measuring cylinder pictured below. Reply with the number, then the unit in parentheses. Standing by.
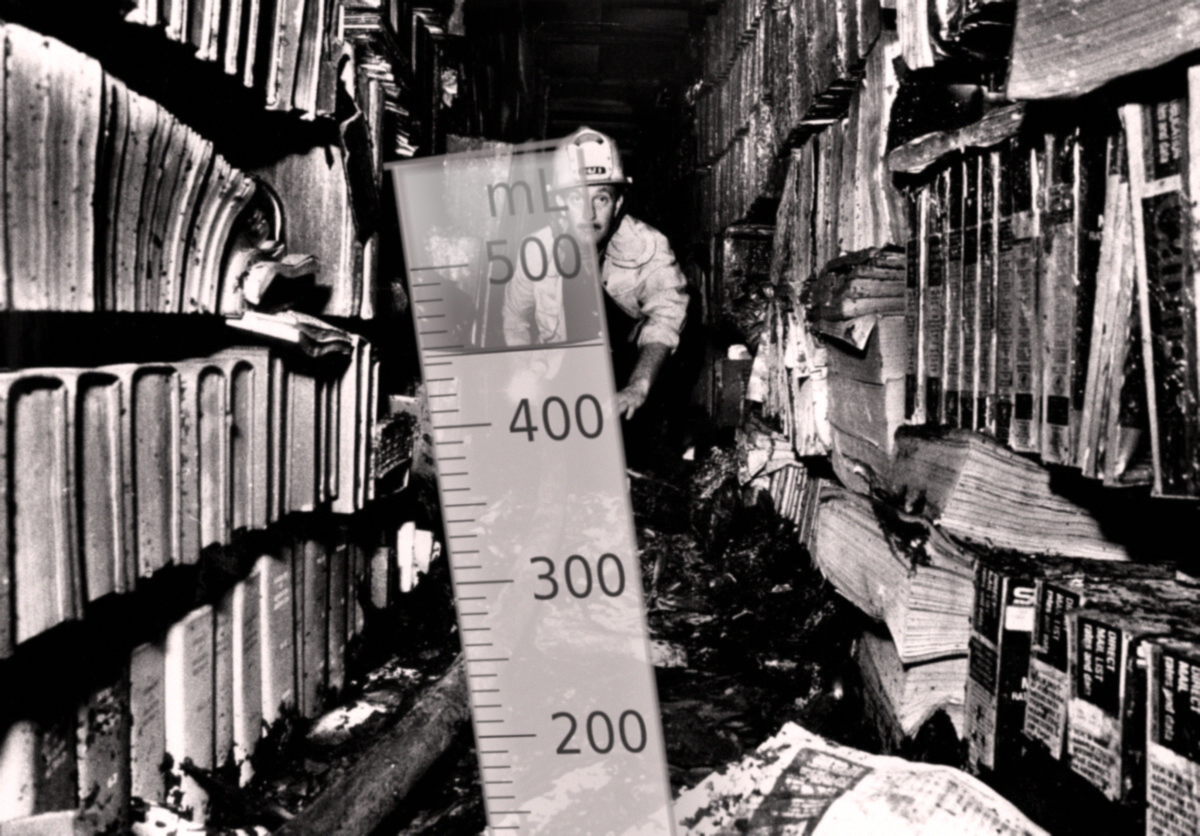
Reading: 445 (mL)
